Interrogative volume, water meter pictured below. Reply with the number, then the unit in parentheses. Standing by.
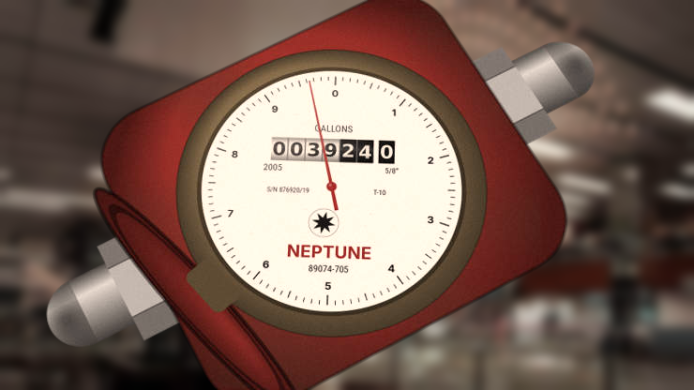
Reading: 39239.6 (gal)
